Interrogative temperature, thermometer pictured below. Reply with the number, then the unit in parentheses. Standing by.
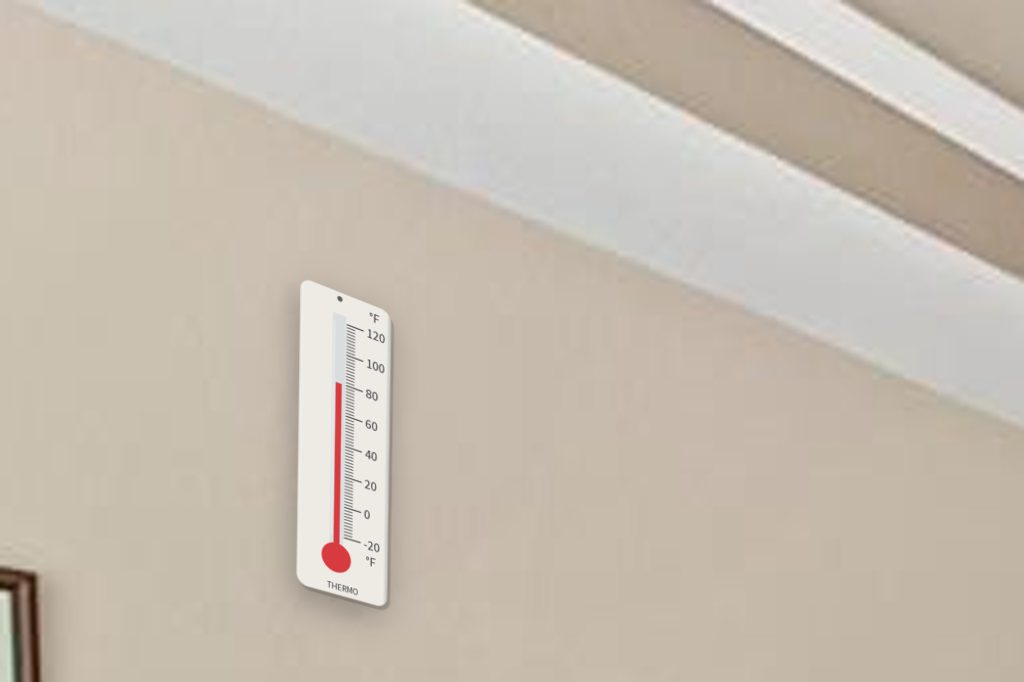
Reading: 80 (°F)
